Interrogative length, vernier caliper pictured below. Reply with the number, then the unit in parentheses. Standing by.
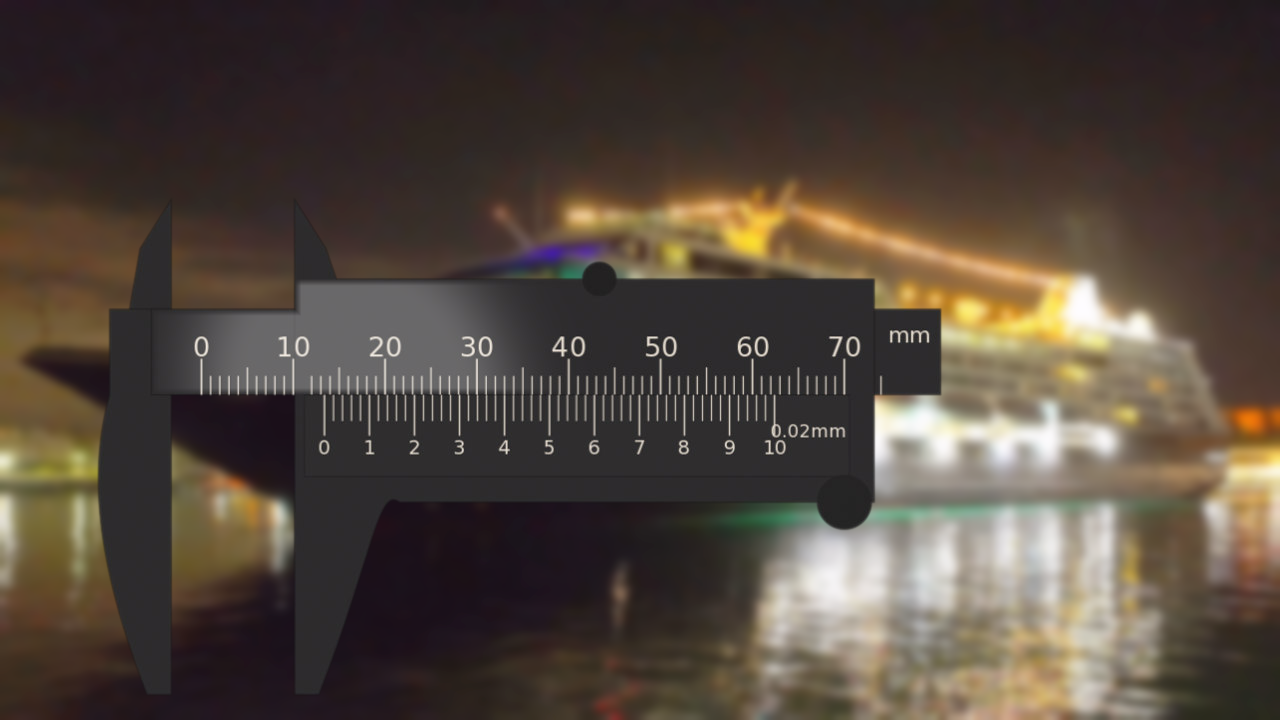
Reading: 13.4 (mm)
